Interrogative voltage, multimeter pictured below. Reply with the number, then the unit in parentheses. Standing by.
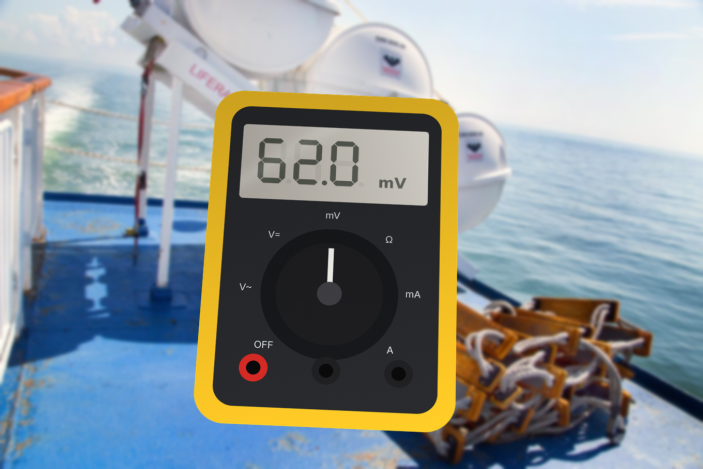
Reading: 62.0 (mV)
